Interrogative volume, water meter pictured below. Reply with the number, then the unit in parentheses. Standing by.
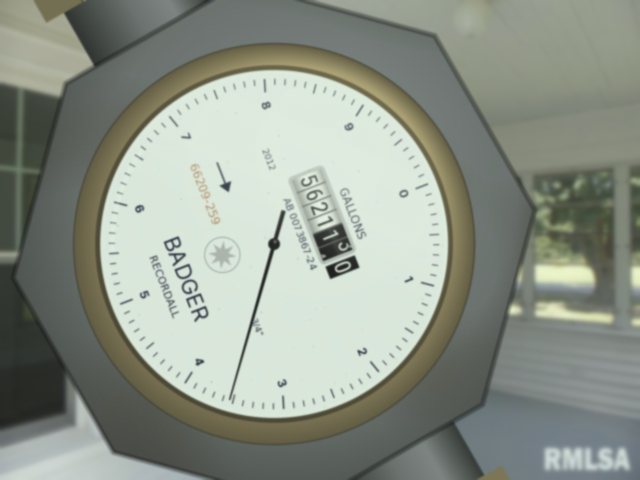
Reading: 5621133.5 (gal)
